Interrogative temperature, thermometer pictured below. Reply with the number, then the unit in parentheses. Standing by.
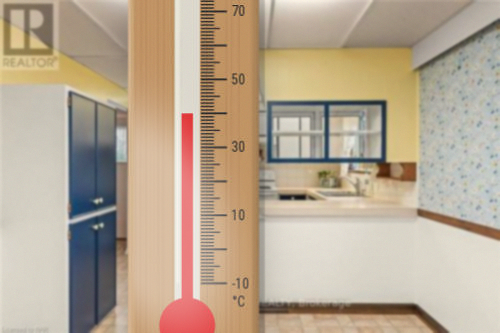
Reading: 40 (°C)
